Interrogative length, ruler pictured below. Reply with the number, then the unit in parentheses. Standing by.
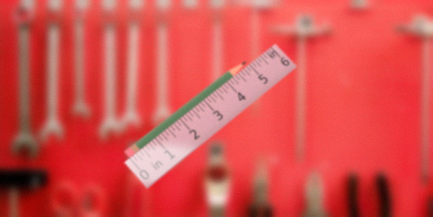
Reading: 5 (in)
